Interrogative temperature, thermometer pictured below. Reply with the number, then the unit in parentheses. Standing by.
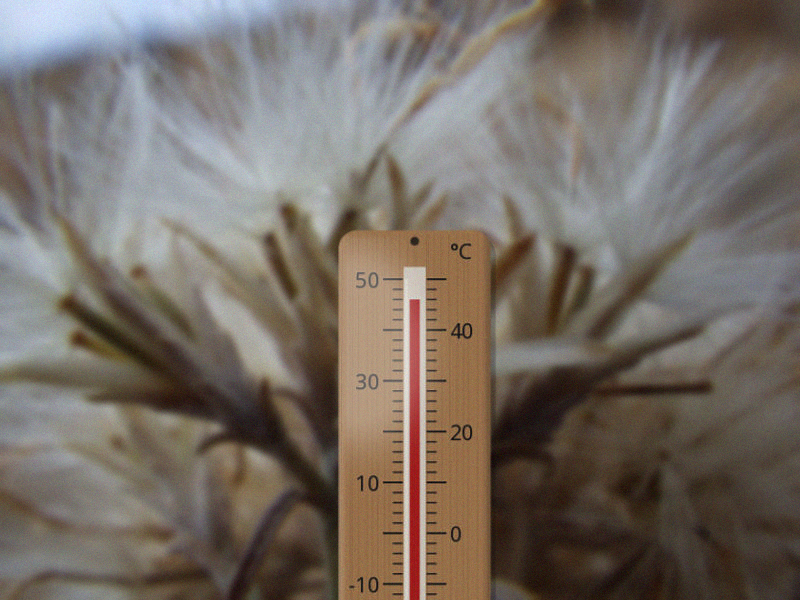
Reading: 46 (°C)
